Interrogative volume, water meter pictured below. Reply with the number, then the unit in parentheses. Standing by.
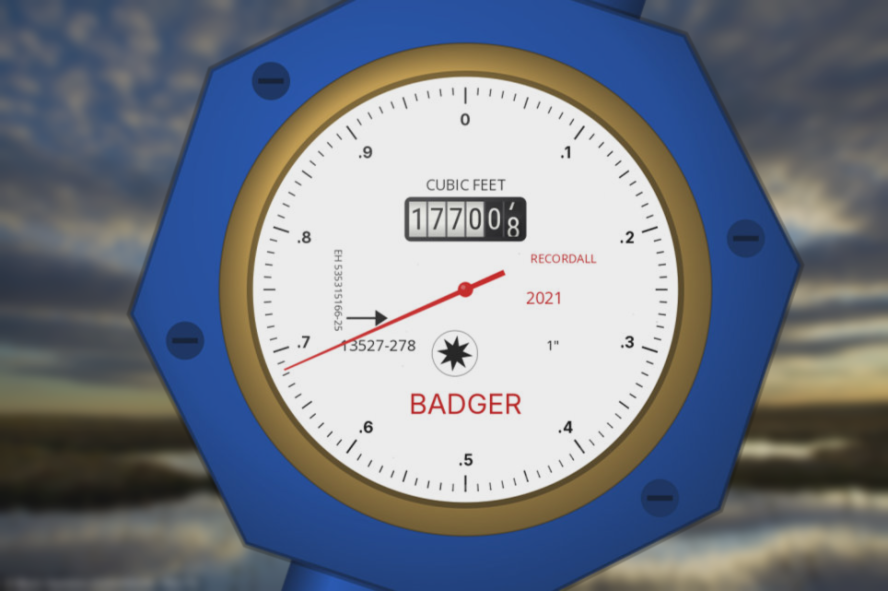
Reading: 177007.68 (ft³)
